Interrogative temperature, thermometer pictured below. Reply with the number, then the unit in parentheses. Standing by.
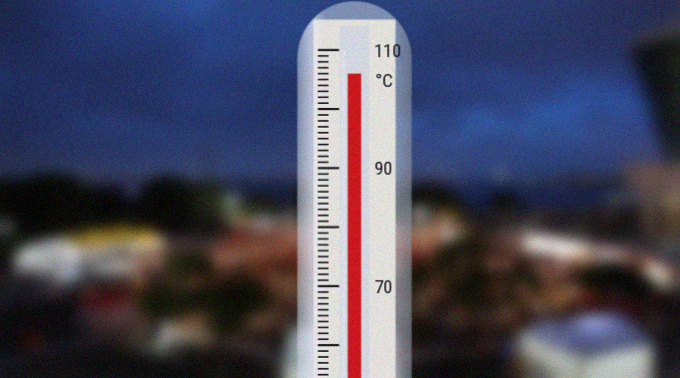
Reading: 106 (°C)
